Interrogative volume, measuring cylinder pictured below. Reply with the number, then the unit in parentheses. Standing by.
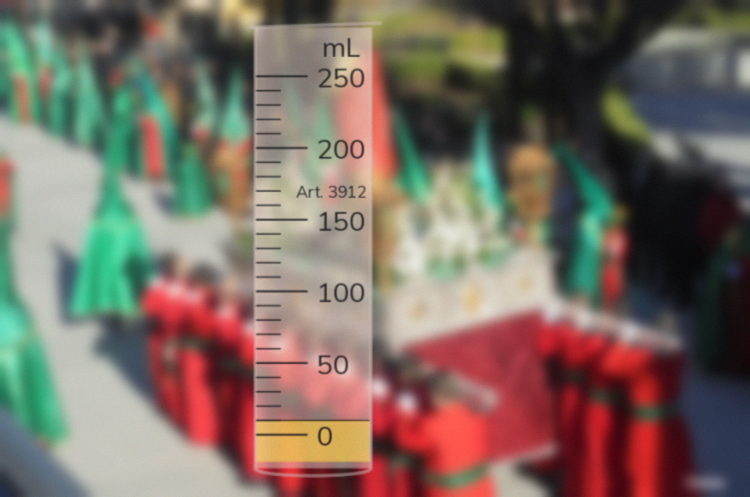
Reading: 10 (mL)
